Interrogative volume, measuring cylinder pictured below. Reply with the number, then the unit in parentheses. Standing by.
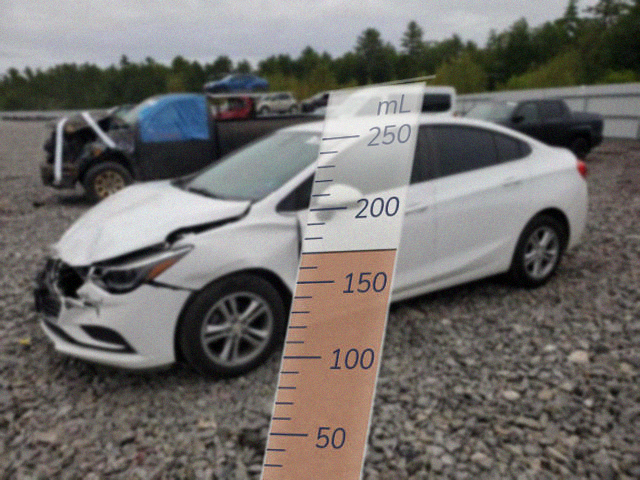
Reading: 170 (mL)
